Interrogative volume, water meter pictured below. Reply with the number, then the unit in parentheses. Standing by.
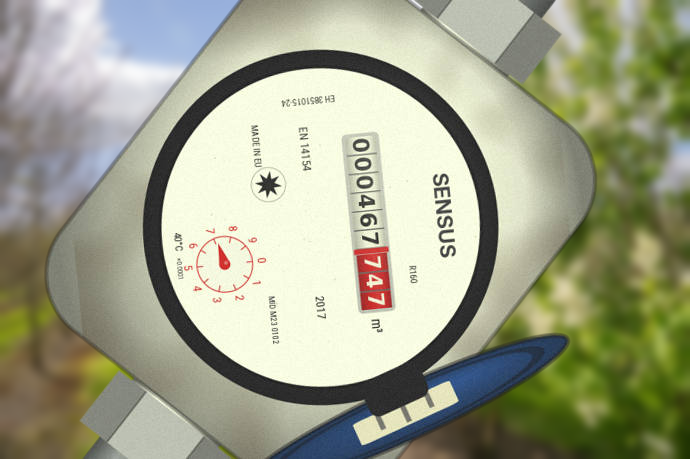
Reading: 467.7477 (m³)
